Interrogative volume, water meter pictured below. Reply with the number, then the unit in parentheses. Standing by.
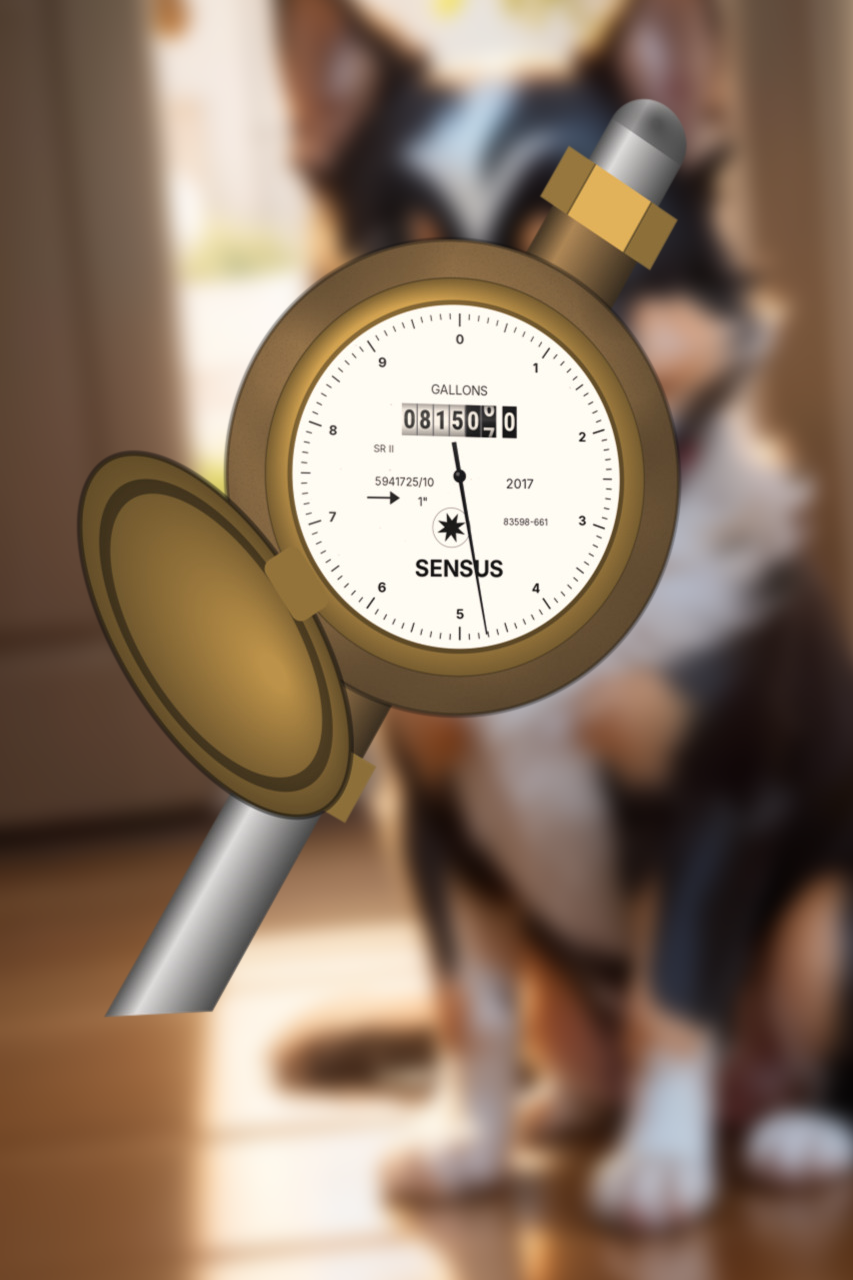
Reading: 815064.7 (gal)
